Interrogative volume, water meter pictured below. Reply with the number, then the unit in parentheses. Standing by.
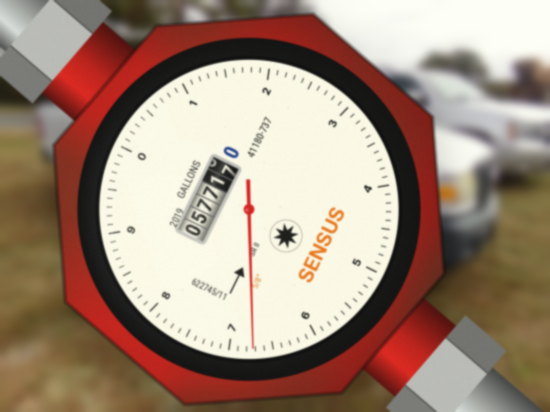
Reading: 577166.7 (gal)
